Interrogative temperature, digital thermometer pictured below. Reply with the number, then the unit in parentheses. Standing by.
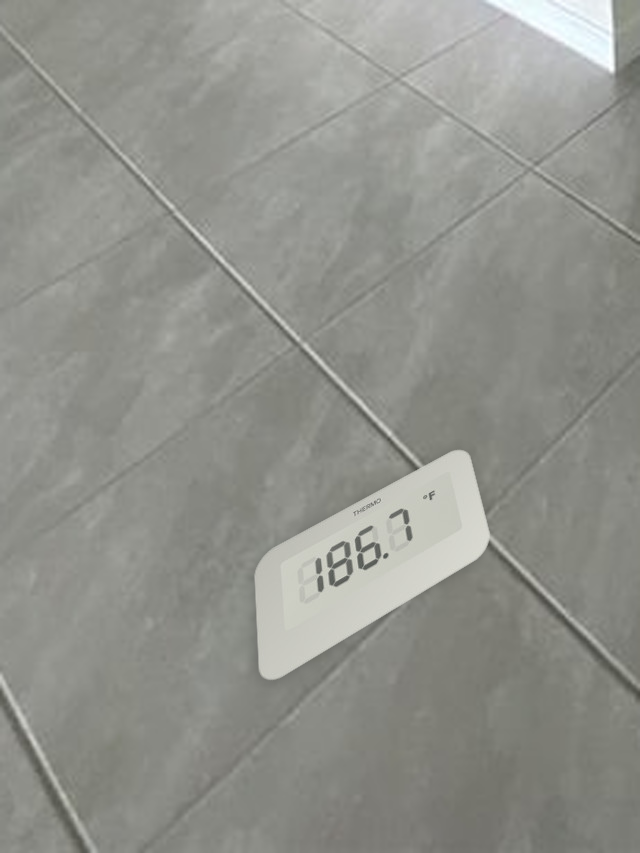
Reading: 186.7 (°F)
